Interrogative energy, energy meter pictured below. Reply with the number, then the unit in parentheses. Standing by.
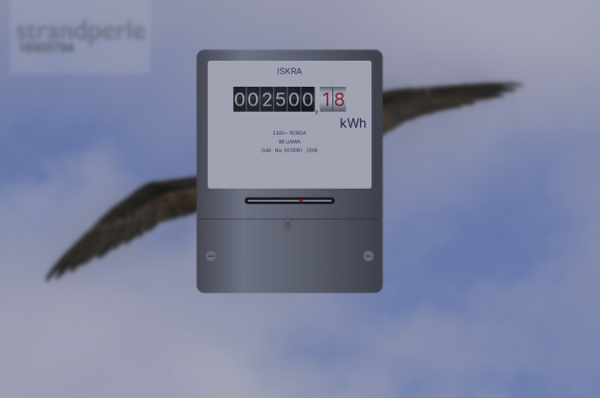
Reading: 2500.18 (kWh)
